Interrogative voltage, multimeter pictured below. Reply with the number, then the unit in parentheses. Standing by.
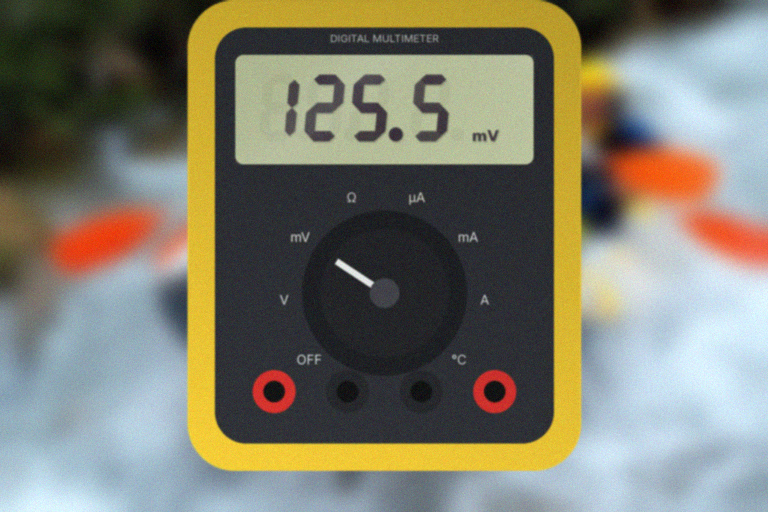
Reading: 125.5 (mV)
